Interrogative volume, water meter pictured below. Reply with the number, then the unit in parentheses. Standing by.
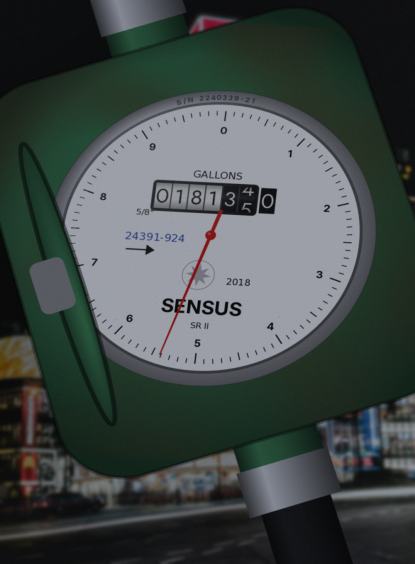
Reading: 181345.4 (gal)
